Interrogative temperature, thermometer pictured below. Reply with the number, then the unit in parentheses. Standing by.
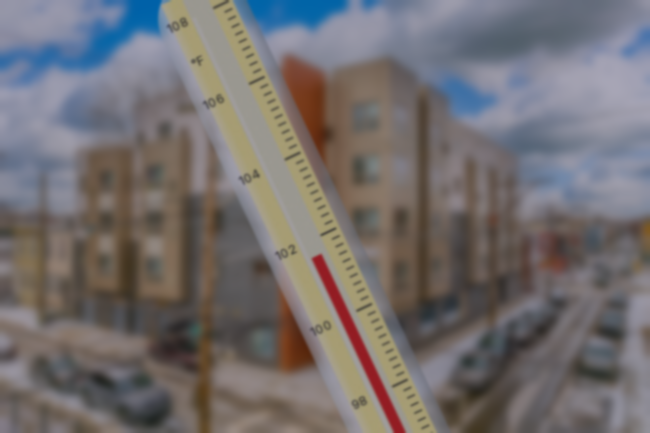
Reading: 101.6 (°F)
